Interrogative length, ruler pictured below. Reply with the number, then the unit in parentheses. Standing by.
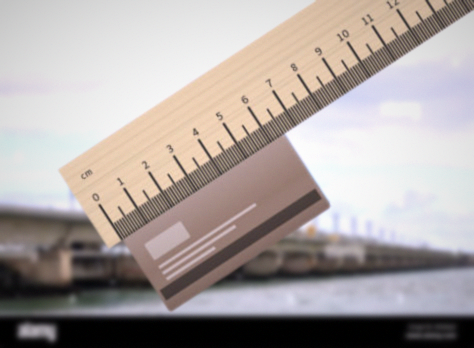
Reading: 6.5 (cm)
